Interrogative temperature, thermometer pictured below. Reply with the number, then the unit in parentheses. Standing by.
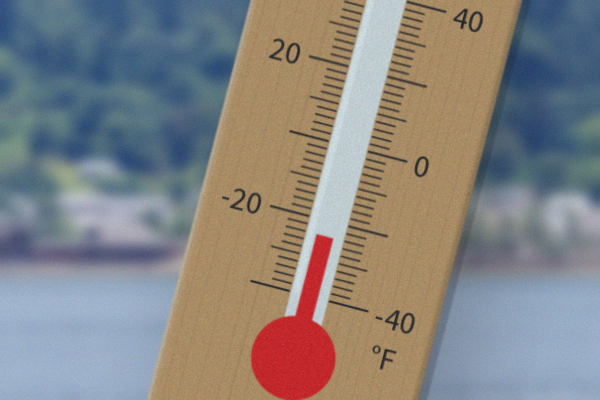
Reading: -24 (°F)
